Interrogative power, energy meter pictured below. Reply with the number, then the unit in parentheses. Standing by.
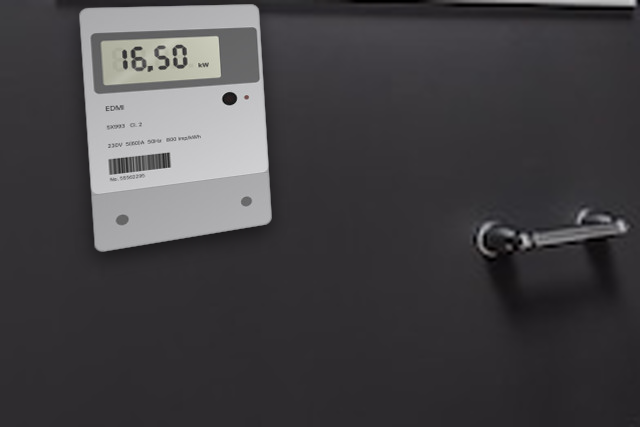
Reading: 16.50 (kW)
